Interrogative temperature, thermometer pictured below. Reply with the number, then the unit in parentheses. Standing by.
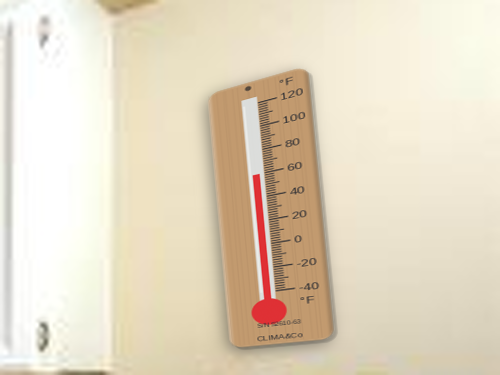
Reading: 60 (°F)
